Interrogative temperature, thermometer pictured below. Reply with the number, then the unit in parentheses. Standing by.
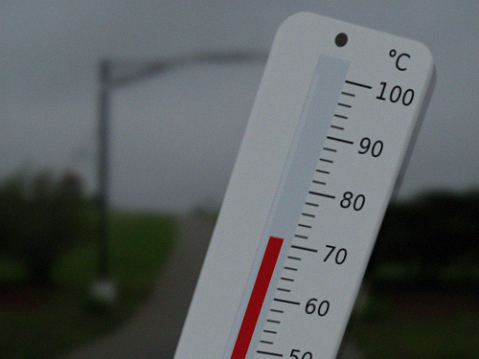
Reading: 71 (°C)
